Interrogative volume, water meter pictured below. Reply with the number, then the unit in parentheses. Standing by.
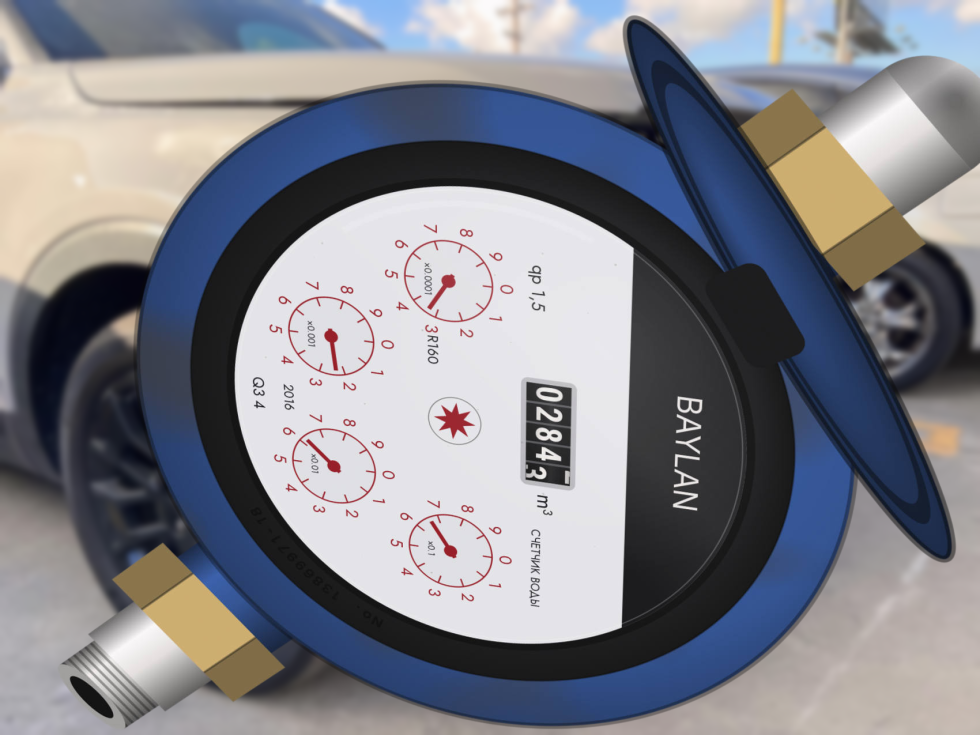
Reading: 2842.6623 (m³)
